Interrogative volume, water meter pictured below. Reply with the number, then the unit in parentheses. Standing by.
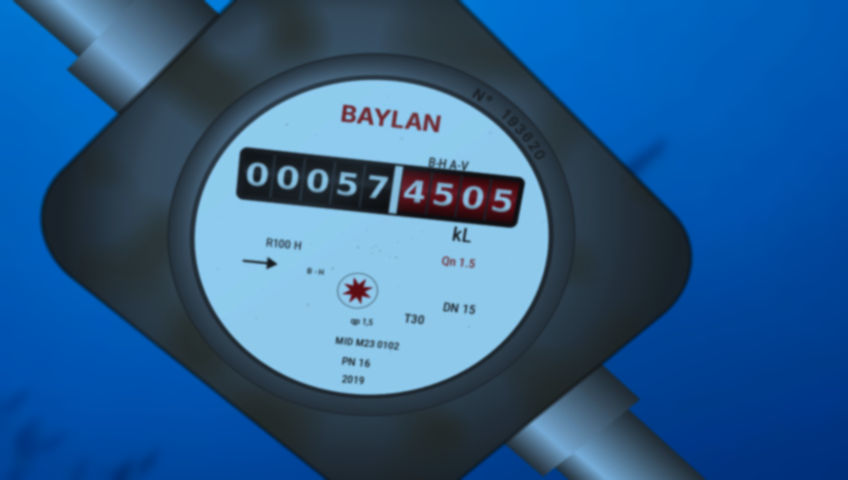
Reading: 57.4505 (kL)
